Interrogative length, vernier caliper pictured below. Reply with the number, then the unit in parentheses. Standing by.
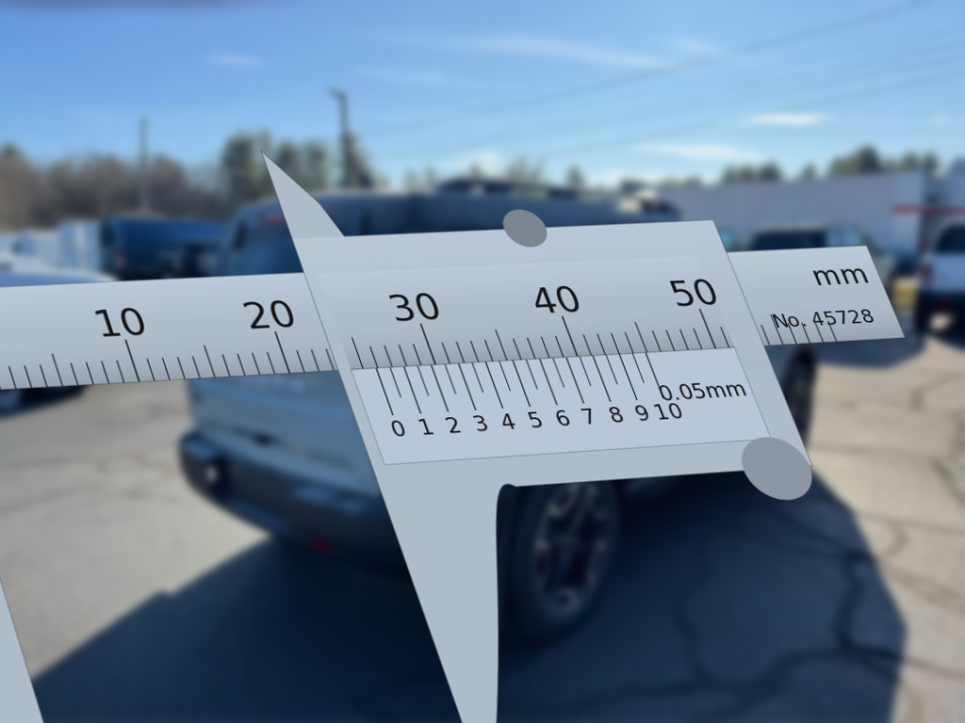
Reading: 25.9 (mm)
